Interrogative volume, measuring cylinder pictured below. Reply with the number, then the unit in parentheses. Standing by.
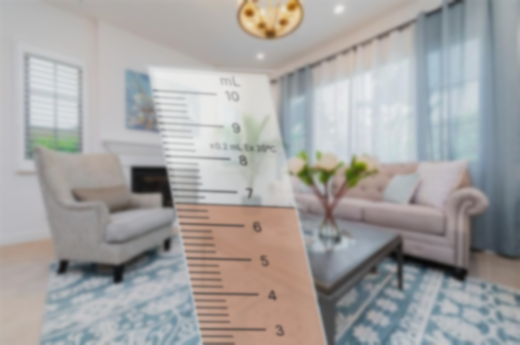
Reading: 6.6 (mL)
